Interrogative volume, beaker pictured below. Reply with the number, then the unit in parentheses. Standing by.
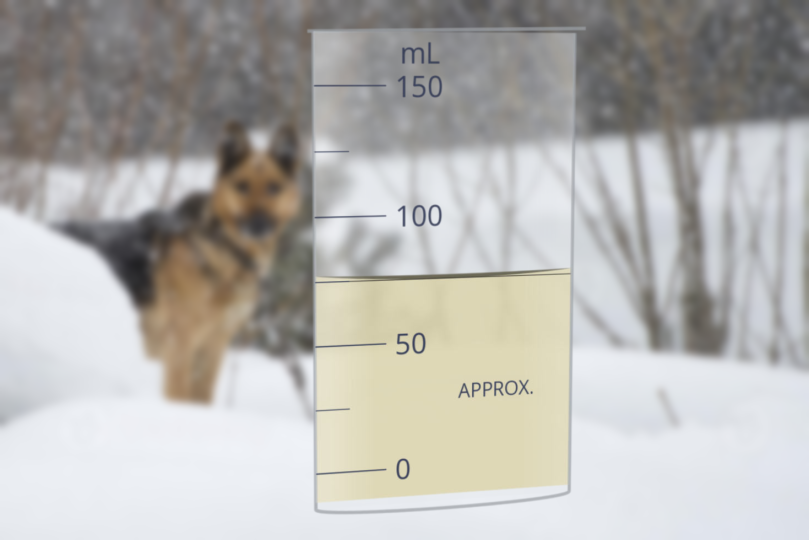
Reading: 75 (mL)
